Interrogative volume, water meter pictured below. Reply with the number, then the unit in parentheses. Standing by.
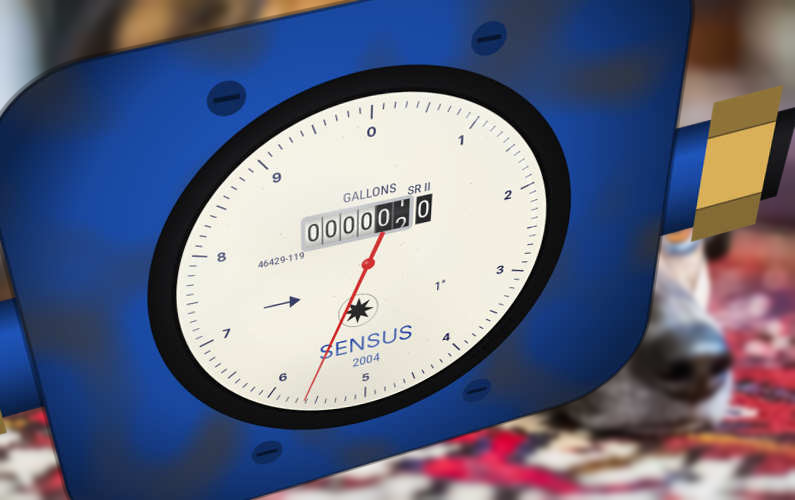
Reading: 15.6 (gal)
